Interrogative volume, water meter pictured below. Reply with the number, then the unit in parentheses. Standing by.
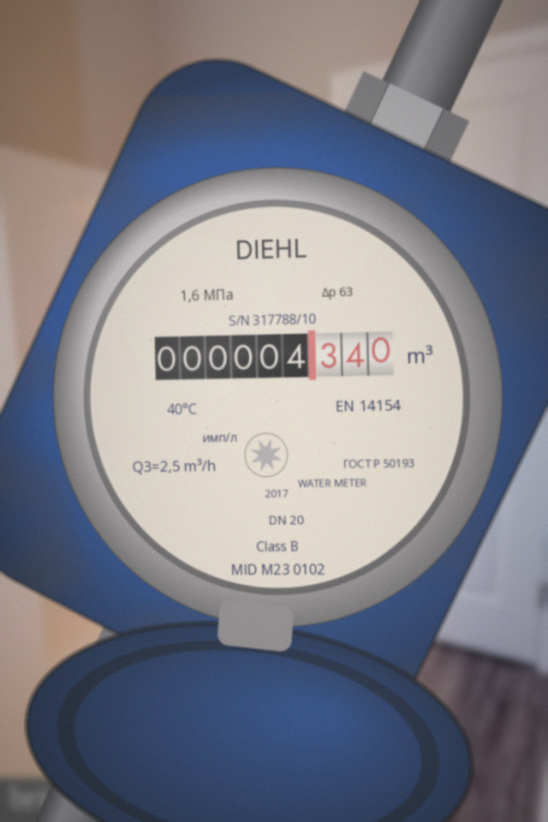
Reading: 4.340 (m³)
